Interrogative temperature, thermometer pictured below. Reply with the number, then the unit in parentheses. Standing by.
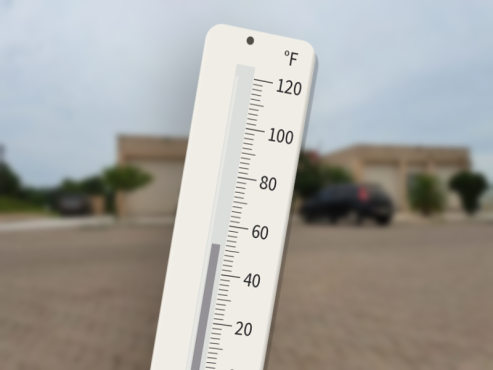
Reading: 52 (°F)
